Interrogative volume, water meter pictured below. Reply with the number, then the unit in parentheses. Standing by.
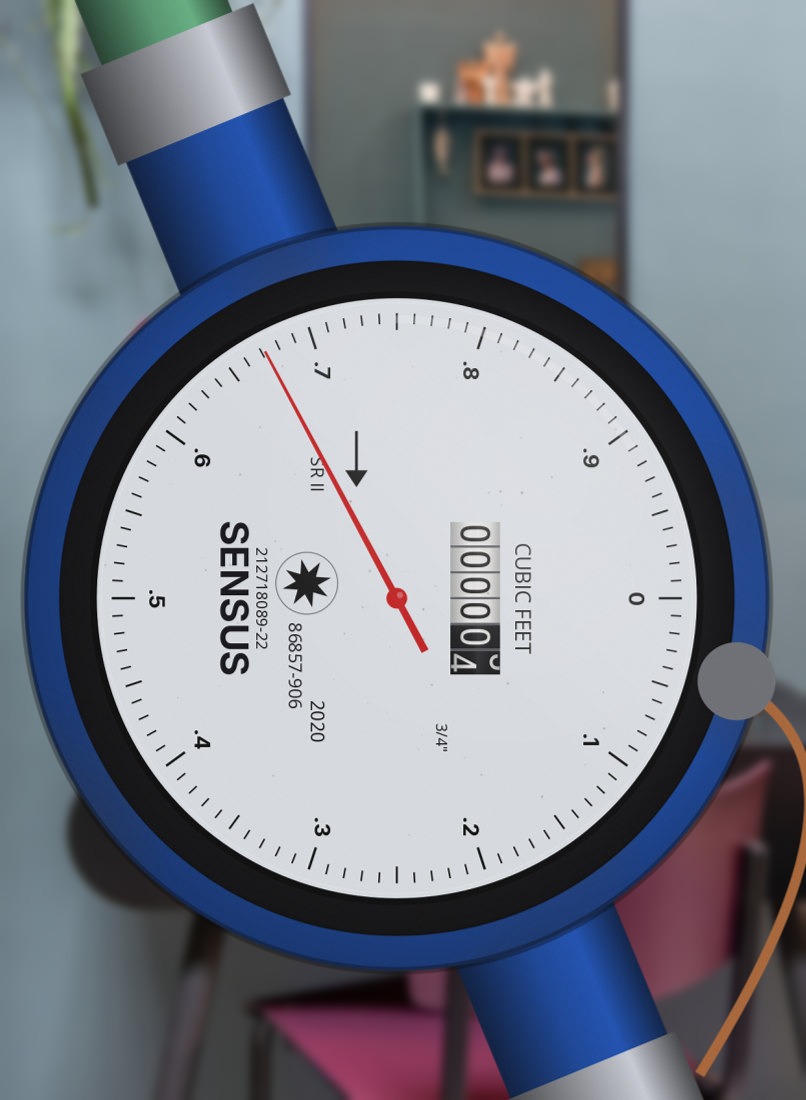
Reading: 3.67 (ft³)
